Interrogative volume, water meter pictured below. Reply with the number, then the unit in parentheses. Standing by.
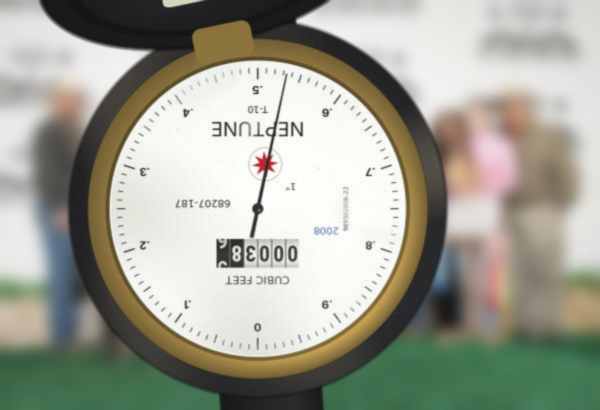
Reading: 385.53 (ft³)
